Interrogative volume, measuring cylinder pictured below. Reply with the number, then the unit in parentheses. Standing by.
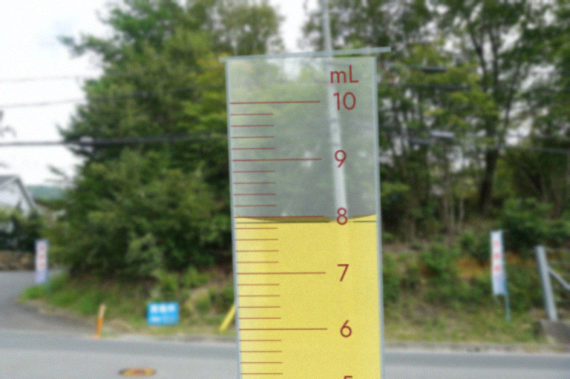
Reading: 7.9 (mL)
